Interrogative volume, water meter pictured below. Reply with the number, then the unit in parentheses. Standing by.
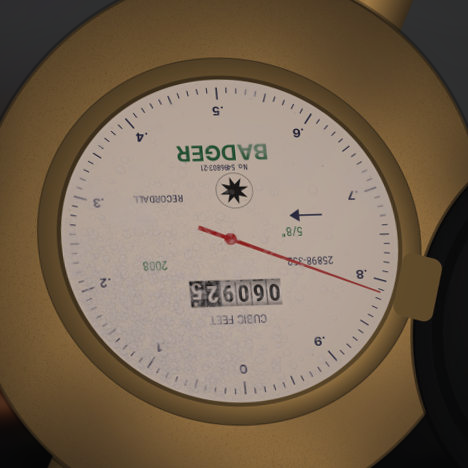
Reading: 60924.81 (ft³)
